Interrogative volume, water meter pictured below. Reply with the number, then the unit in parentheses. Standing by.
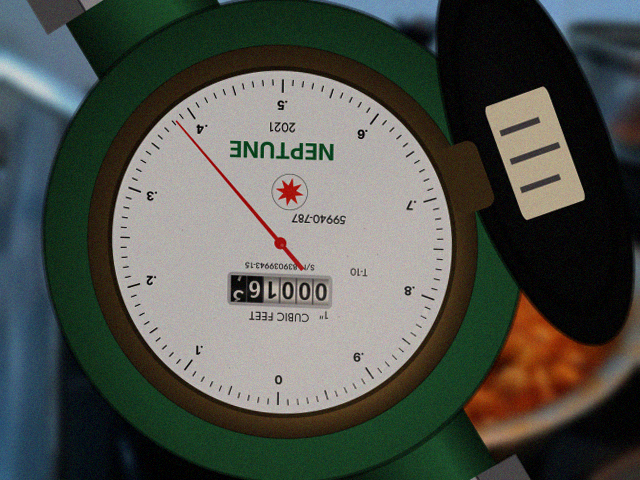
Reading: 163.38 (ft³)
